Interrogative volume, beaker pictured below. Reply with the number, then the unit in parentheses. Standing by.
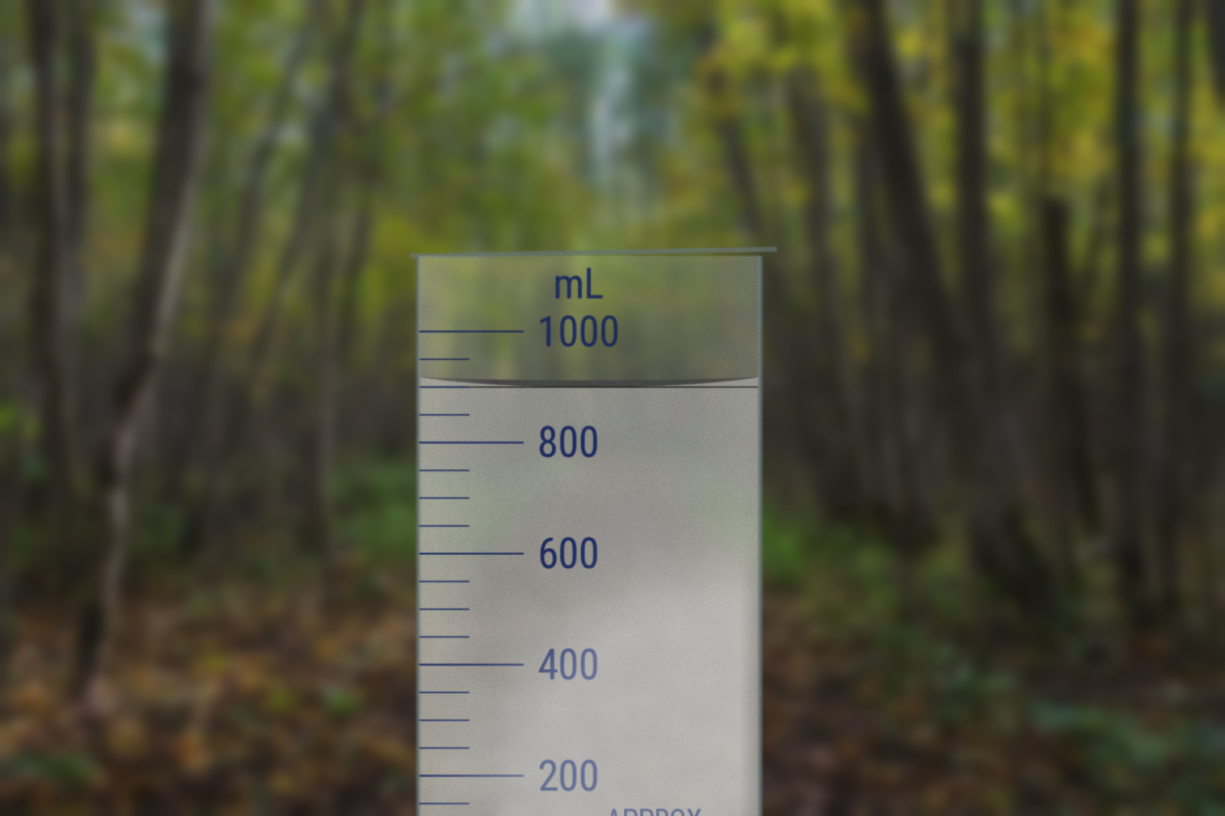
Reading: 900 (mL)
